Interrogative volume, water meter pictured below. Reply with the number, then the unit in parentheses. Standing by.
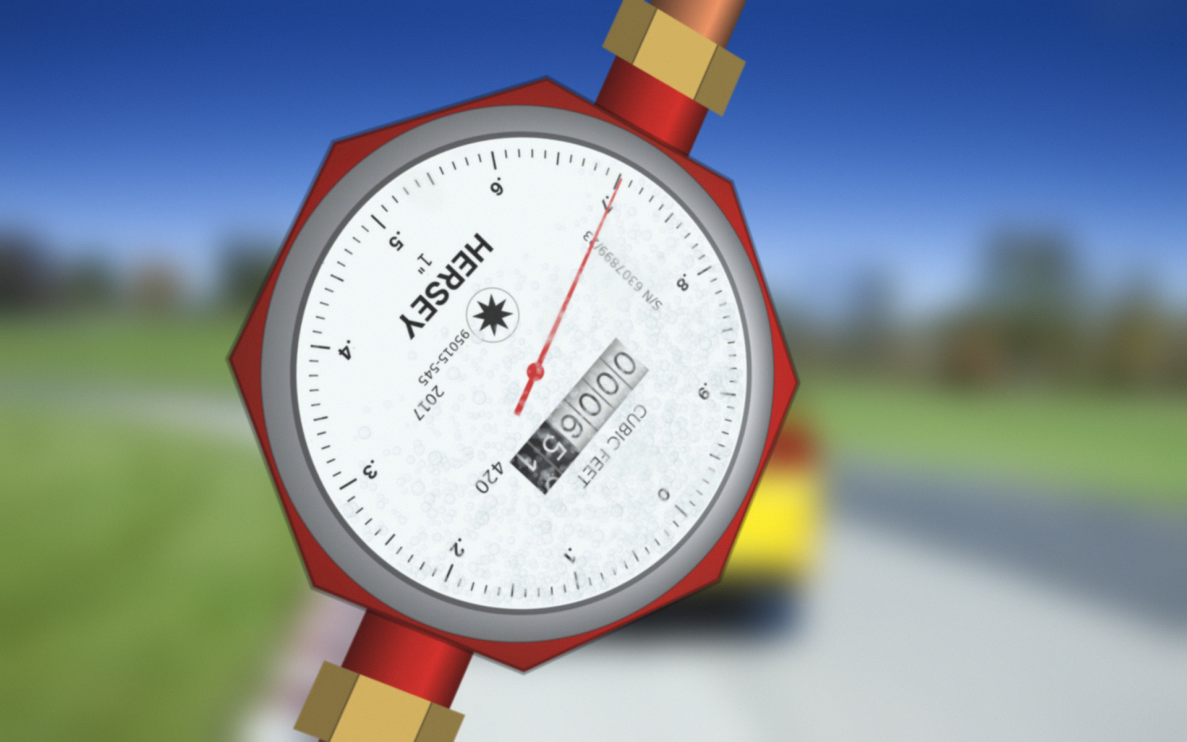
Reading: 650.70 (ft³)
